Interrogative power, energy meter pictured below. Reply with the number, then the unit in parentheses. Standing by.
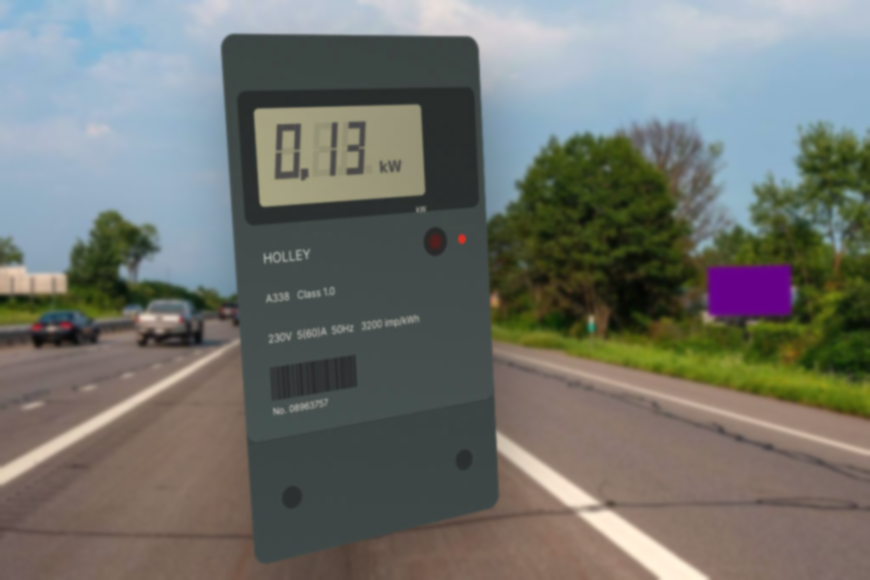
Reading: 0.13 (kW)
